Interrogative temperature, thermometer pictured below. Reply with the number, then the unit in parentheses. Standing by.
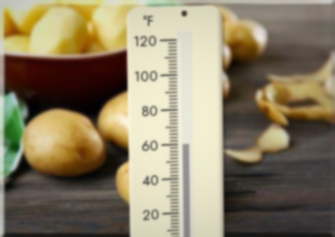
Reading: 60 (°F)
